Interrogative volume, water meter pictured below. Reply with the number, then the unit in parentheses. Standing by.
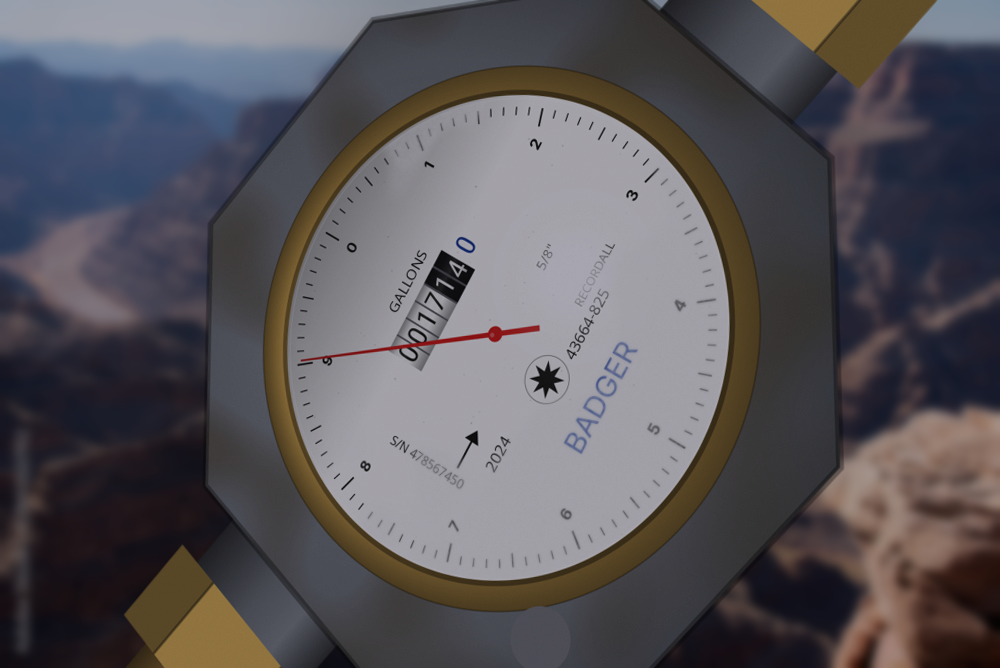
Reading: 17139.0 (gal)
